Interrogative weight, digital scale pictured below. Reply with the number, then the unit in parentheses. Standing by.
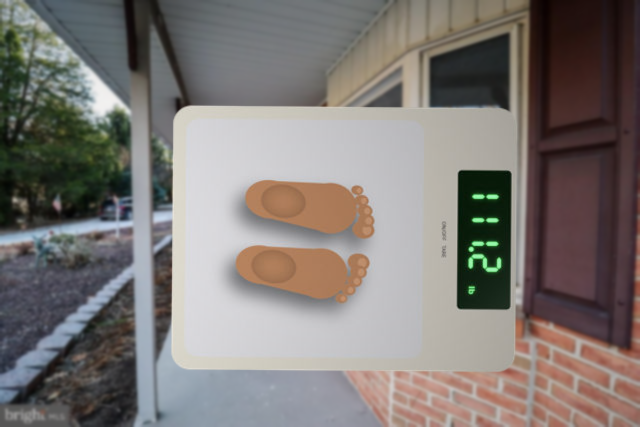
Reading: 111.2 (lb)
